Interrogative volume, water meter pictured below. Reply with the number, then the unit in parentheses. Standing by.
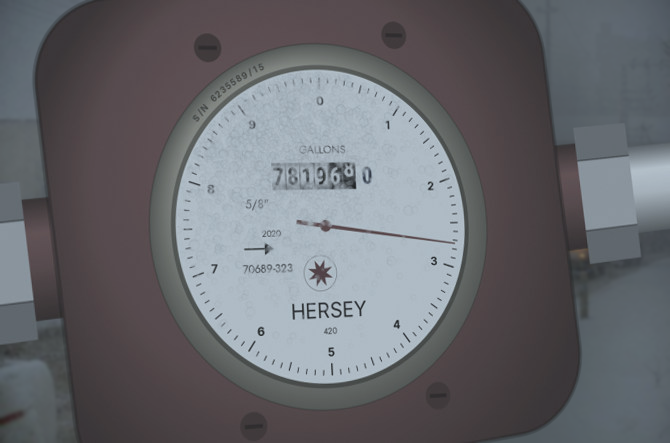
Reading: 7819682.7 (gal)
